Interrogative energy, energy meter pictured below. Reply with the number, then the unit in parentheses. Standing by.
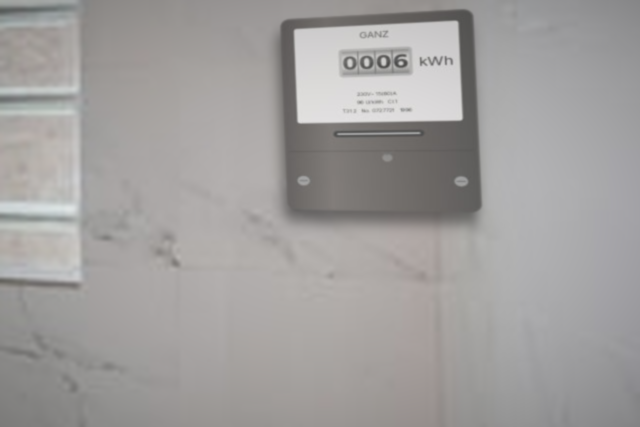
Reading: 6 (kWh)
